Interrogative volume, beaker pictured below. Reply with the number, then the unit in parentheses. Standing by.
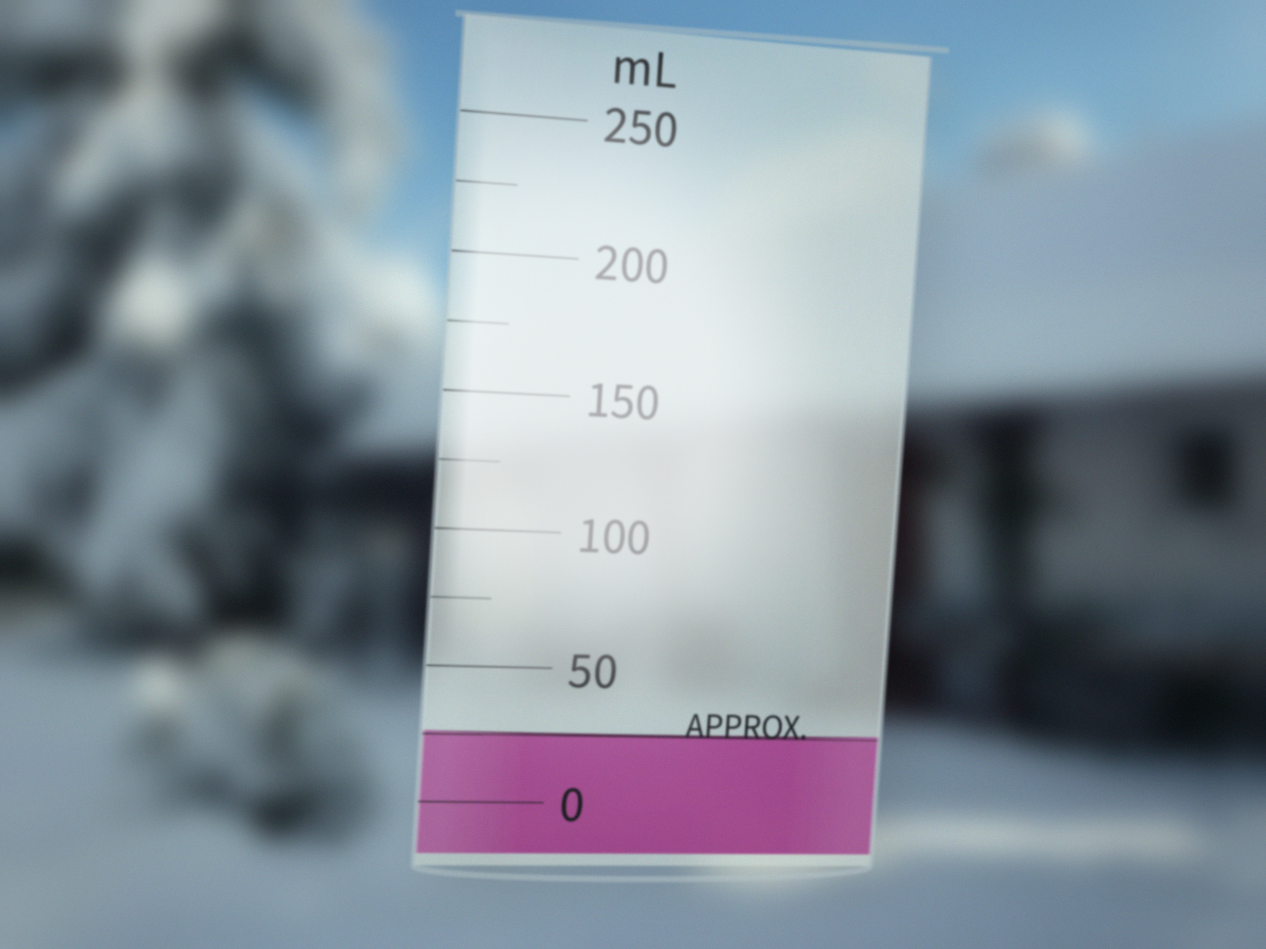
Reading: 25 (mL)
